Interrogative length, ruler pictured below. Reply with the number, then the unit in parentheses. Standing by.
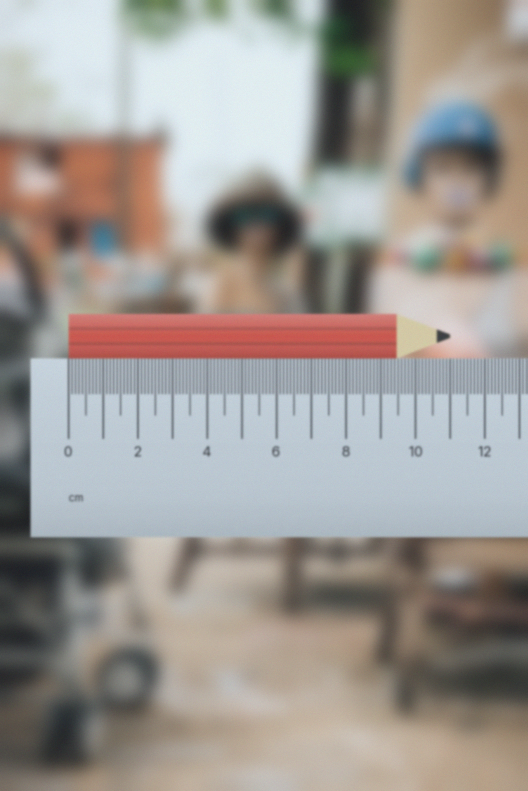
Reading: 11 (cm)
